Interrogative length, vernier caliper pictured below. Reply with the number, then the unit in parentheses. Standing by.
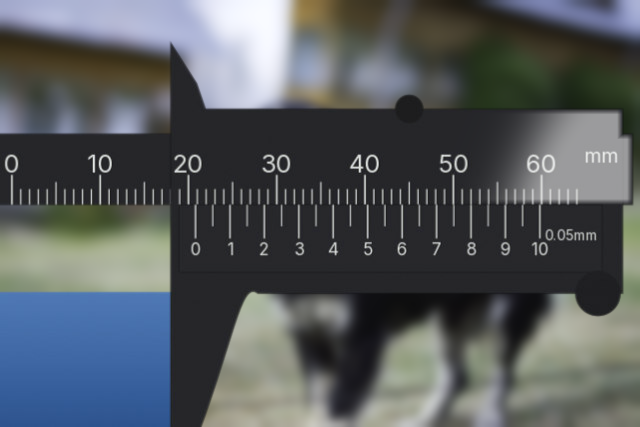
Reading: 20.8 (mm)
